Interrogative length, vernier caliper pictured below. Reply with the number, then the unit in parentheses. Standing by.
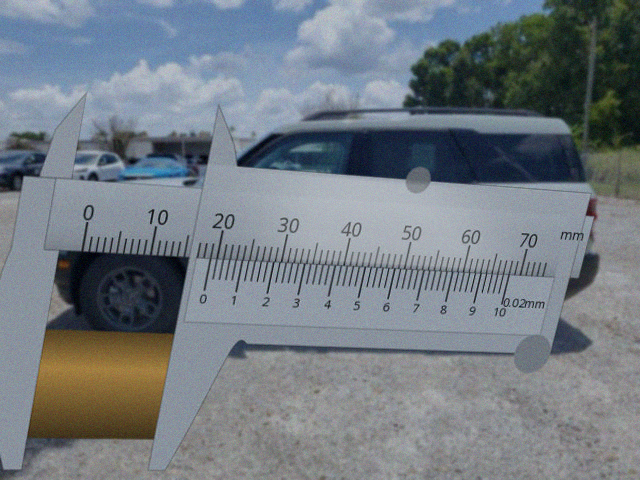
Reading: 19.0 (mm)
